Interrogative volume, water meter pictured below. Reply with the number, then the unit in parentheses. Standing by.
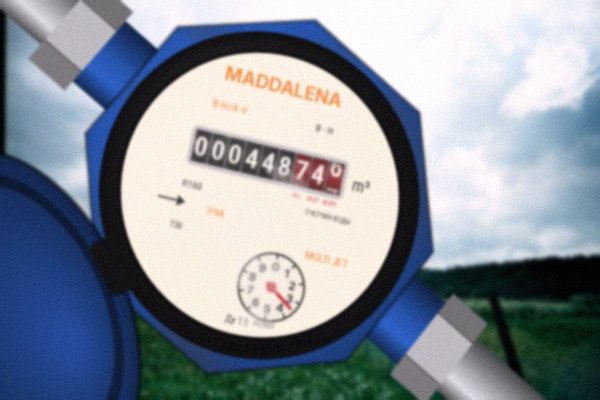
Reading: 448.7463 (m³)
